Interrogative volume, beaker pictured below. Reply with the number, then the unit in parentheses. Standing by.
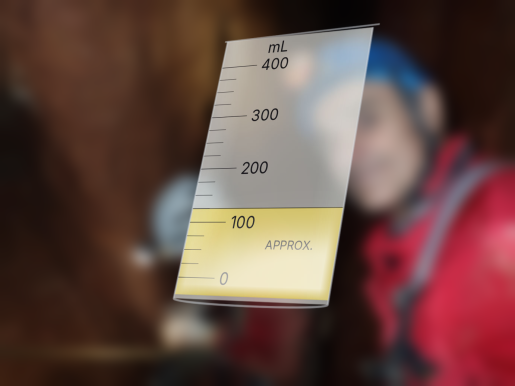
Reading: 125 (mL)
